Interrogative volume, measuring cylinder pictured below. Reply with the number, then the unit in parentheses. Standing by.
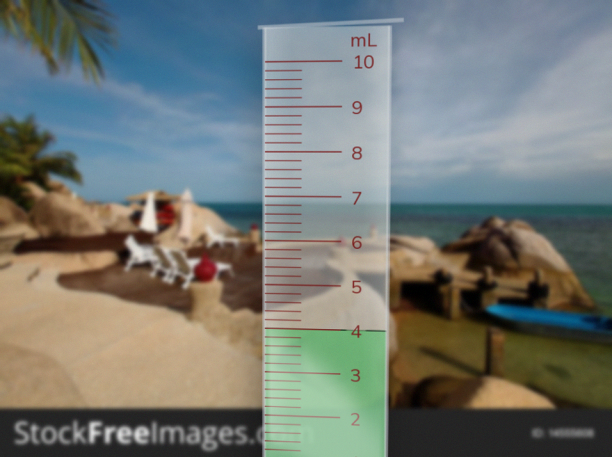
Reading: 4 (mL)
